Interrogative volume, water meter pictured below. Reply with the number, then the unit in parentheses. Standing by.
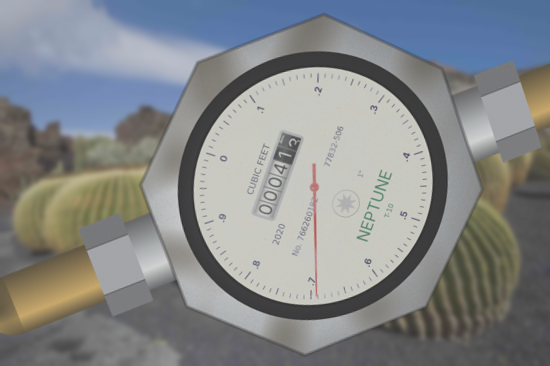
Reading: 412.69 (ft³)
